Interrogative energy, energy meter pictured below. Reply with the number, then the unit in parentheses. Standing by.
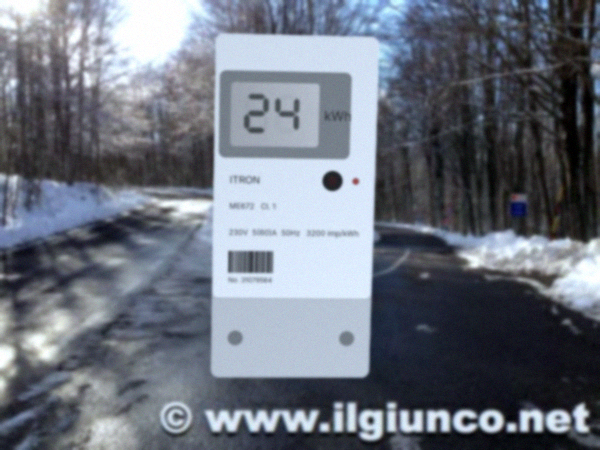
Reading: 24 (kWh)
